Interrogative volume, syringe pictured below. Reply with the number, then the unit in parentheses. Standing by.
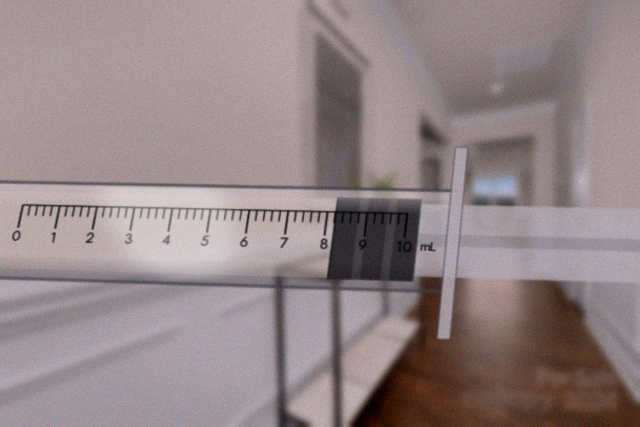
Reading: 8.2 (mL)
